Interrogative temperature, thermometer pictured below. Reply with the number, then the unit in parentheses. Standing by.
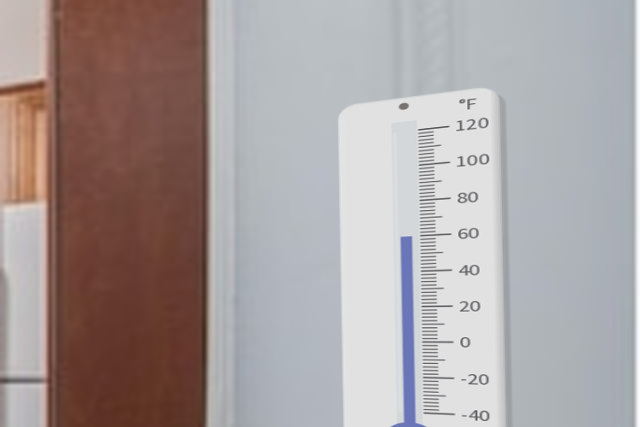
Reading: 60 (°F)
